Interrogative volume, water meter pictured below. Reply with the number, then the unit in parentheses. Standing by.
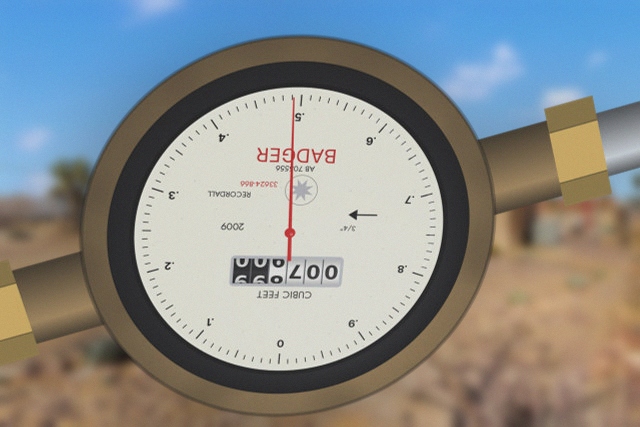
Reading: 7899.49 (ft³)
